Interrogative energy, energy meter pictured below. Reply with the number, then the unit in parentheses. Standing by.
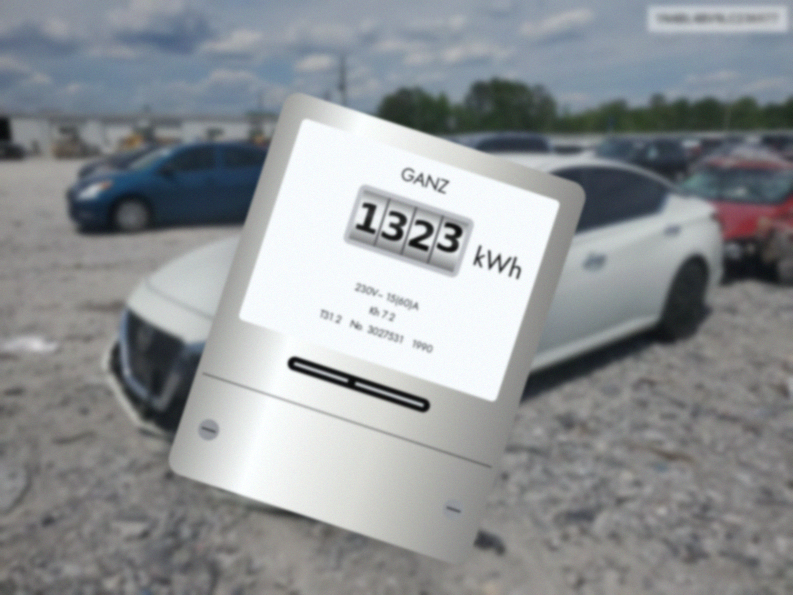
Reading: 1323 (kWh)
